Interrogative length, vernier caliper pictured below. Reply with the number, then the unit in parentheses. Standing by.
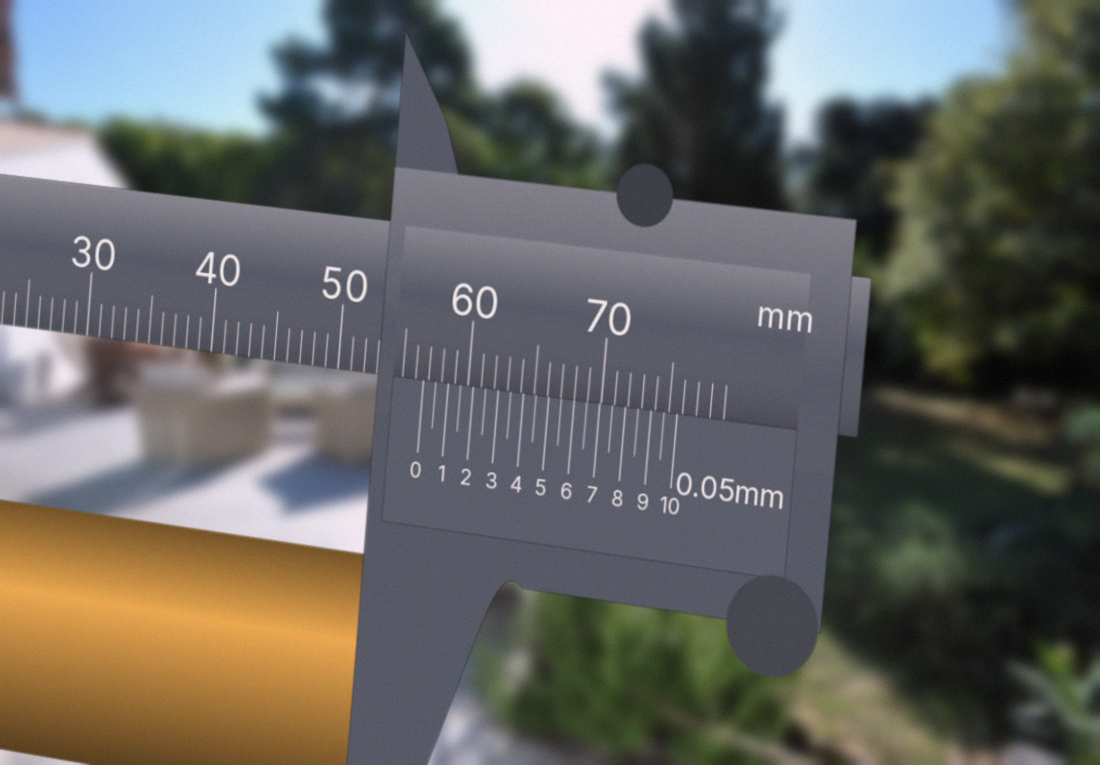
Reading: 56.6 (mm)
